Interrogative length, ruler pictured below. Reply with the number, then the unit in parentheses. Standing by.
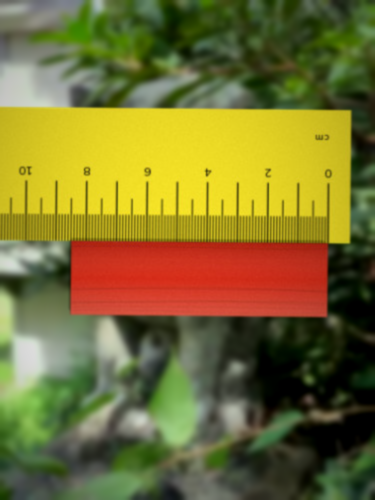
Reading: 8.5 (cm)
